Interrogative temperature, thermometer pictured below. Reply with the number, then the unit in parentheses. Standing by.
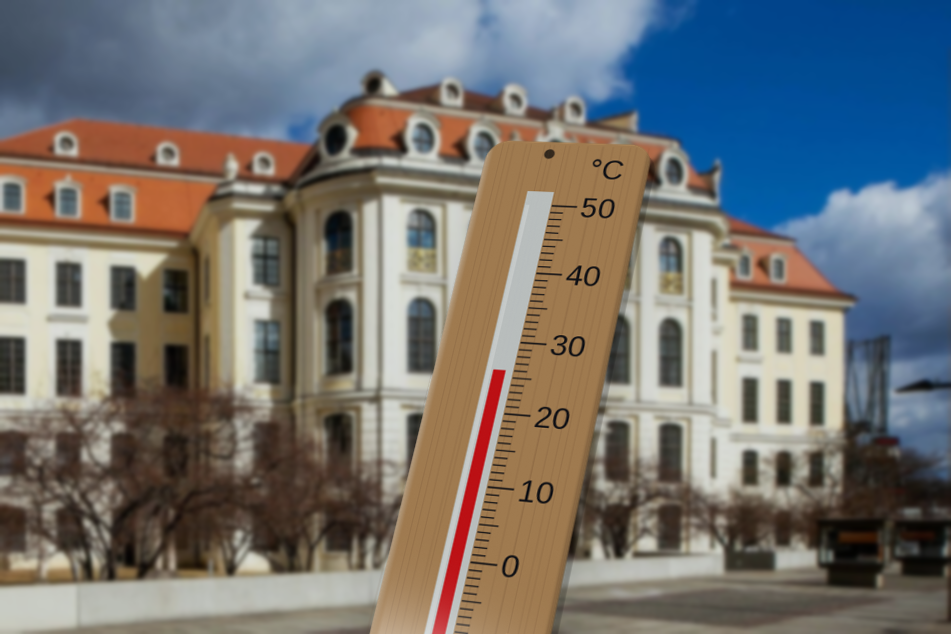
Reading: 26 (°C)
